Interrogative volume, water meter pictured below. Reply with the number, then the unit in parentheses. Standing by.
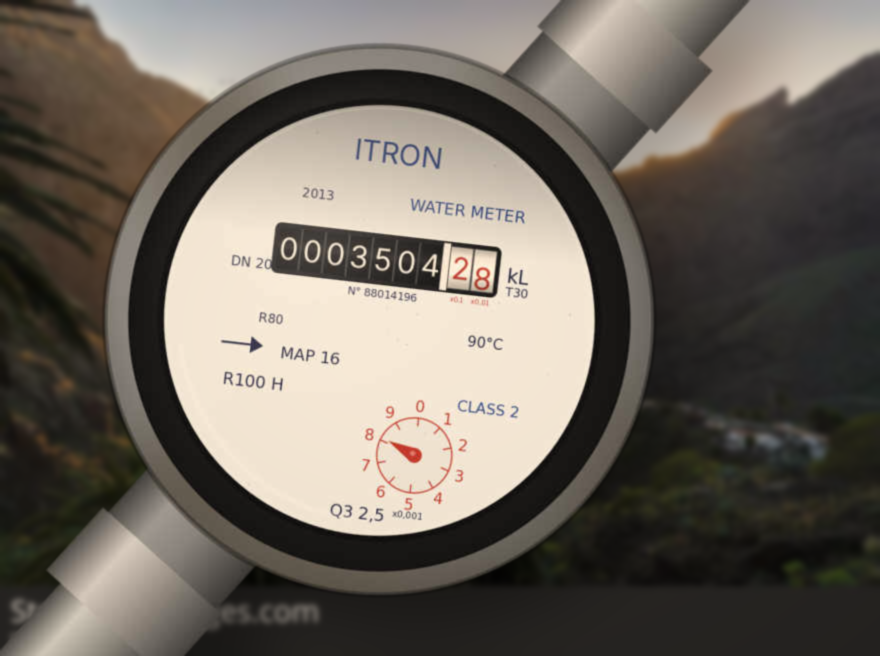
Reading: 3504.278 (kL)
